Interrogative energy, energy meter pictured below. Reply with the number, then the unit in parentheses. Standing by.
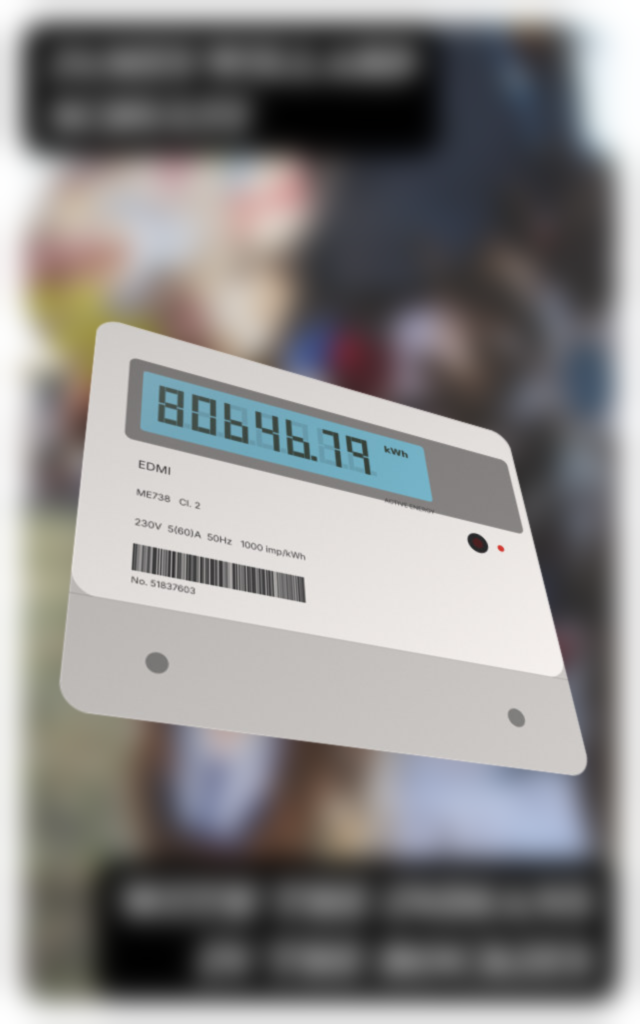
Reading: 80646.79 (kWh)
